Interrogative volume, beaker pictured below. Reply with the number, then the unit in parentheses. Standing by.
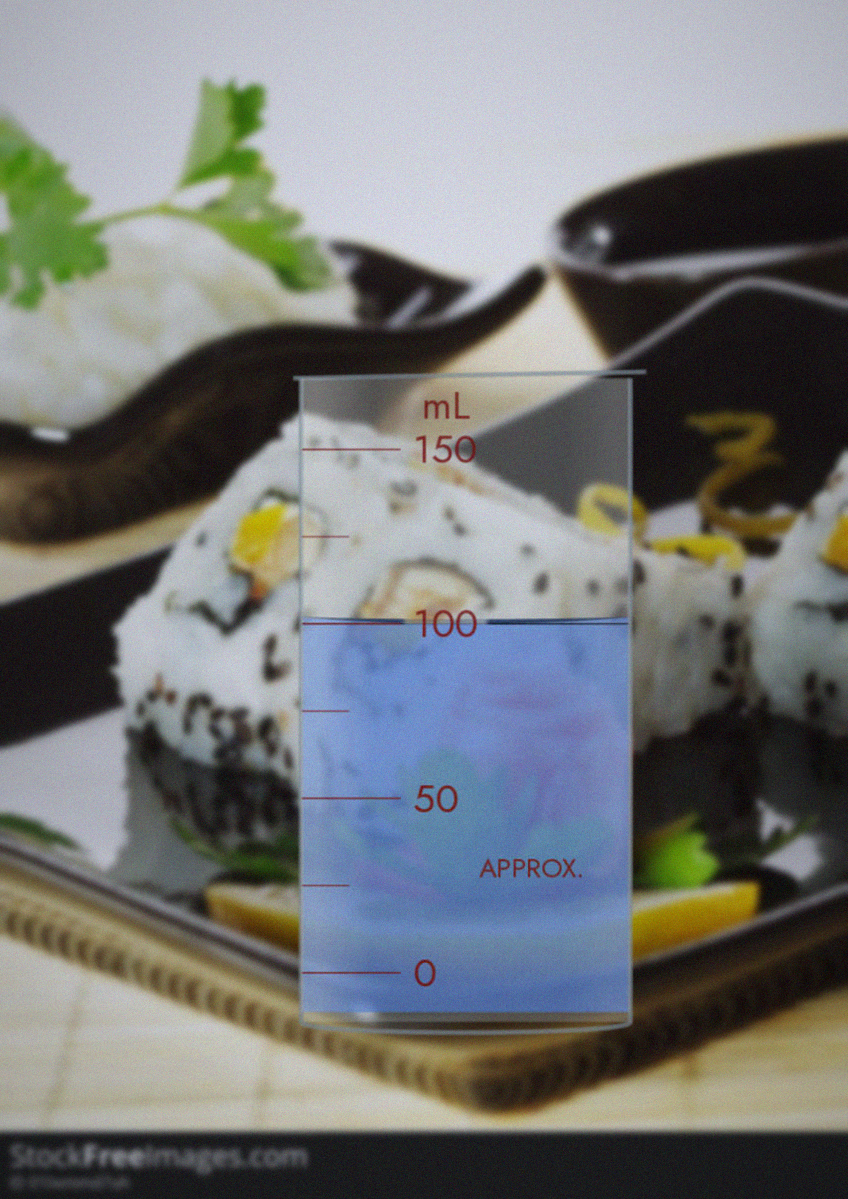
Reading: 100 (mL)
